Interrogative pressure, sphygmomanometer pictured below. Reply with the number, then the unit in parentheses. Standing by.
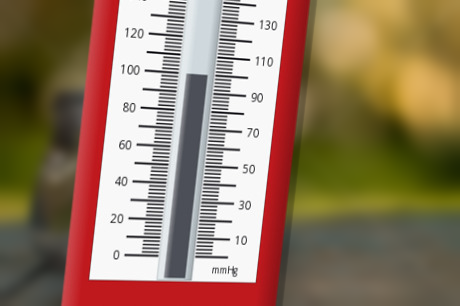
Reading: 100 (mmHg)
